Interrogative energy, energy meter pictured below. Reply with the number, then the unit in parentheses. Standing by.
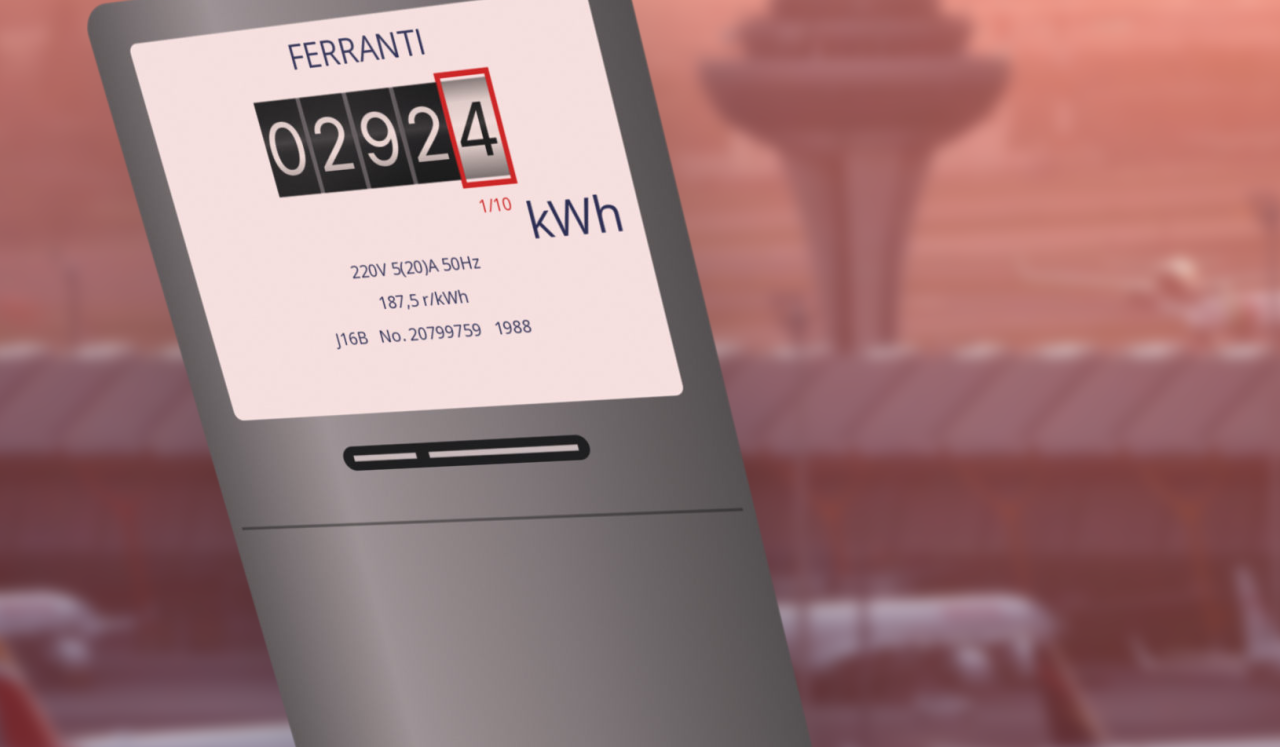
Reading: 292.4 (kWh)
